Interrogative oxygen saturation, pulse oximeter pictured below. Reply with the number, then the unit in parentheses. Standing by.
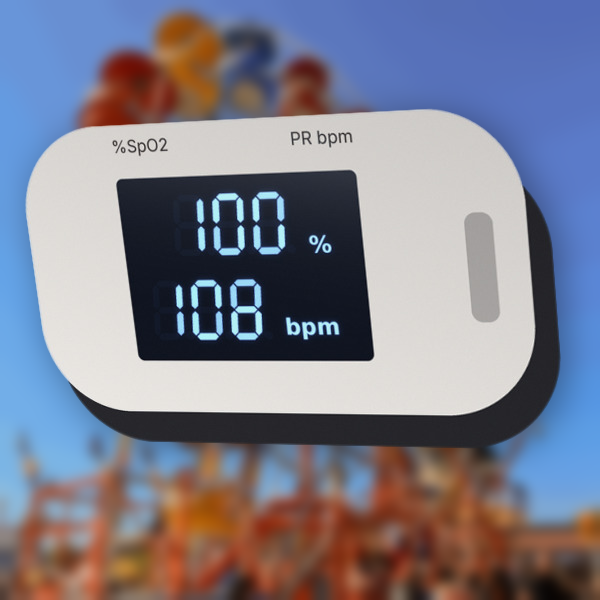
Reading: 100 (%)
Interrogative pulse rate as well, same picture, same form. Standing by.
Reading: 108 (bpm)
